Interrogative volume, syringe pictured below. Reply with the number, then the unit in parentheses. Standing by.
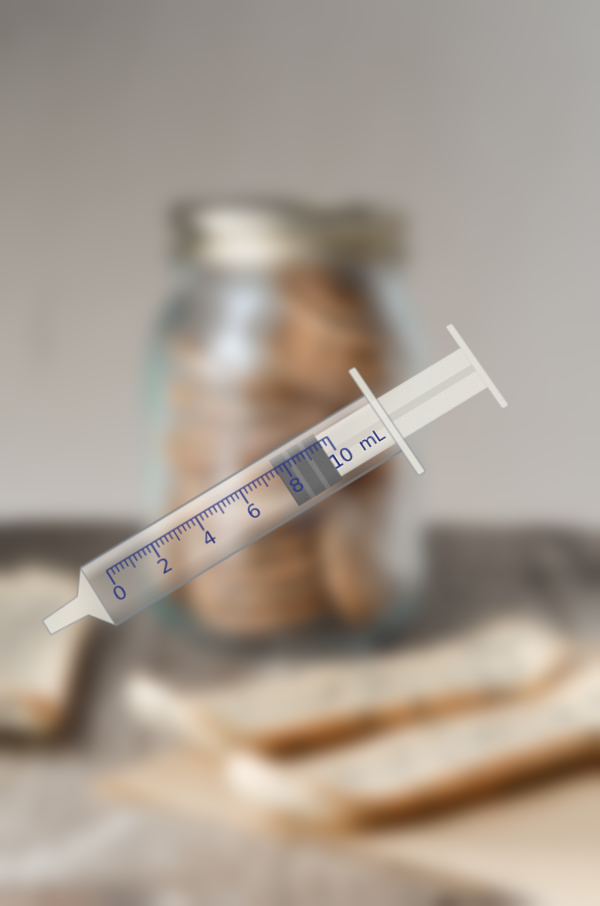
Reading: 7.6 (mL)
